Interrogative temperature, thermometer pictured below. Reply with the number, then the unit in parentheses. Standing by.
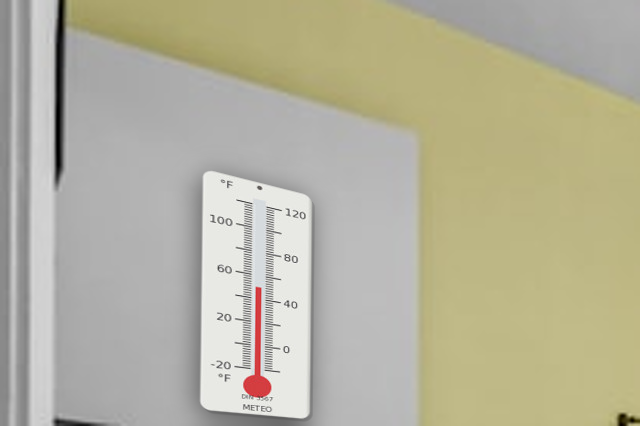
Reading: 50 (°F)
